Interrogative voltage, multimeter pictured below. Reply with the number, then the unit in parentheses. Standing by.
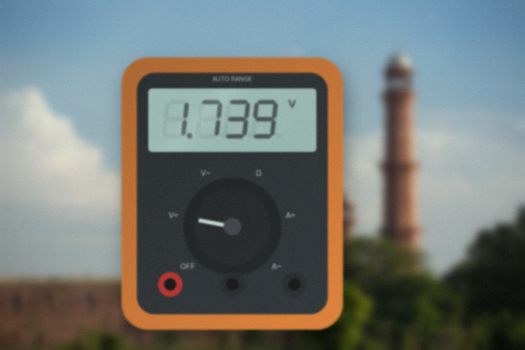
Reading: 1.739 (V)
